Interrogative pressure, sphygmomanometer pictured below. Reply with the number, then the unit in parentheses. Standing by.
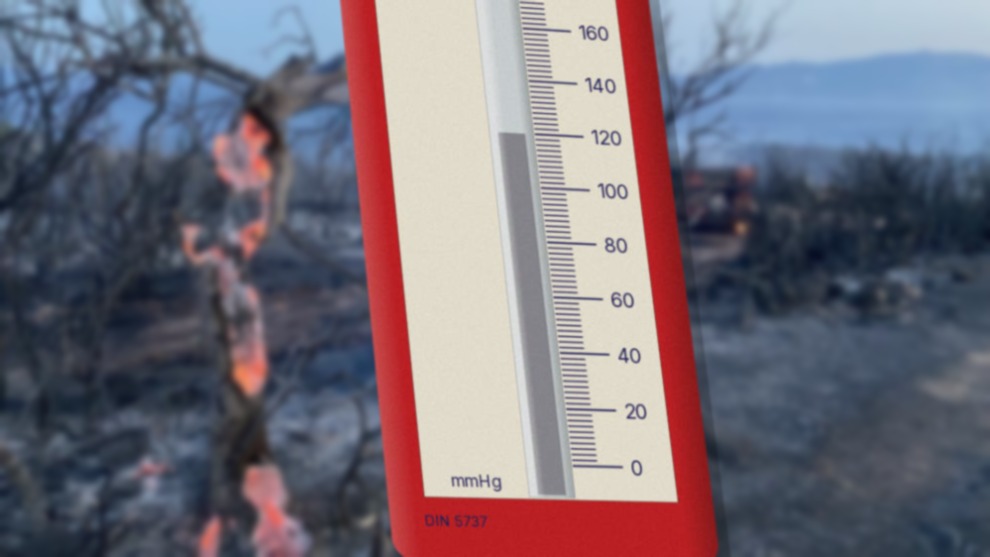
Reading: 120 (mmHg)
